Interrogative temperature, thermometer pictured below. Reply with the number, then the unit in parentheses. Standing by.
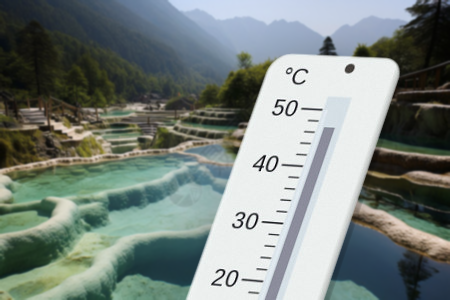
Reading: 47 (°C)
